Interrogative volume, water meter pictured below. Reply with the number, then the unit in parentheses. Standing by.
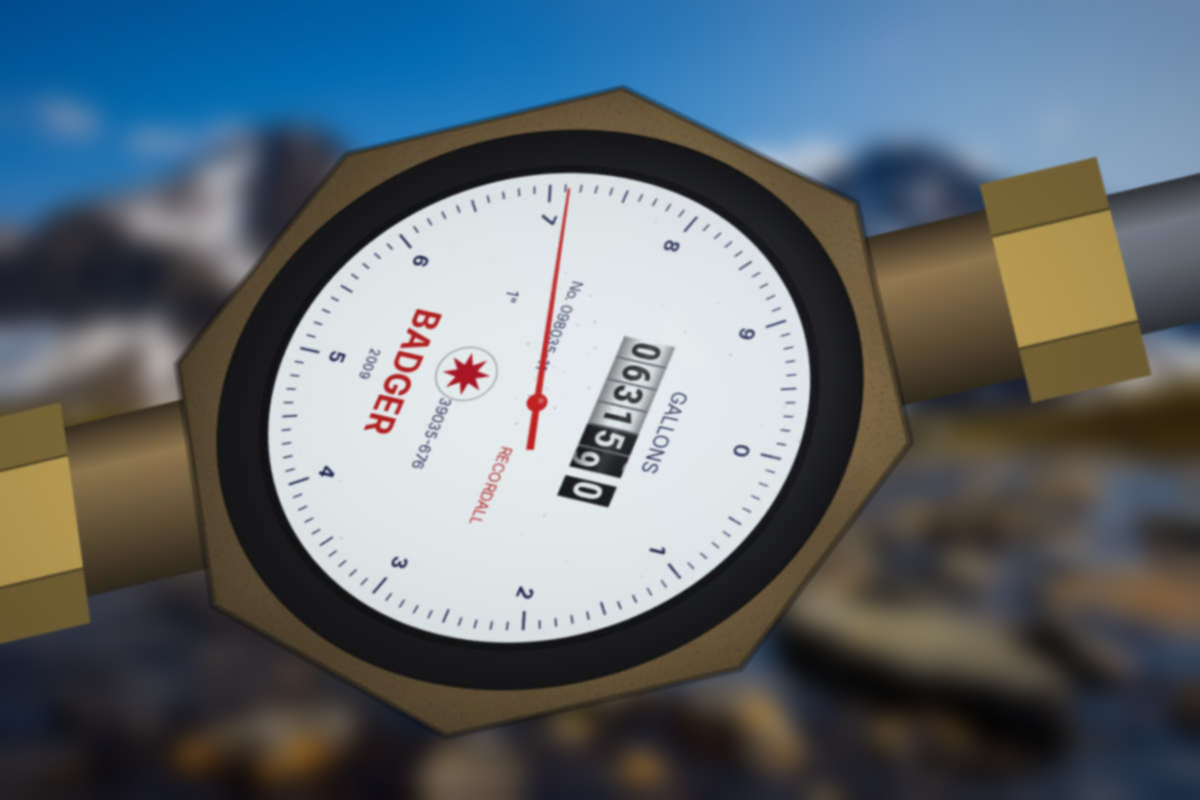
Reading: 631587.1 (gal)
